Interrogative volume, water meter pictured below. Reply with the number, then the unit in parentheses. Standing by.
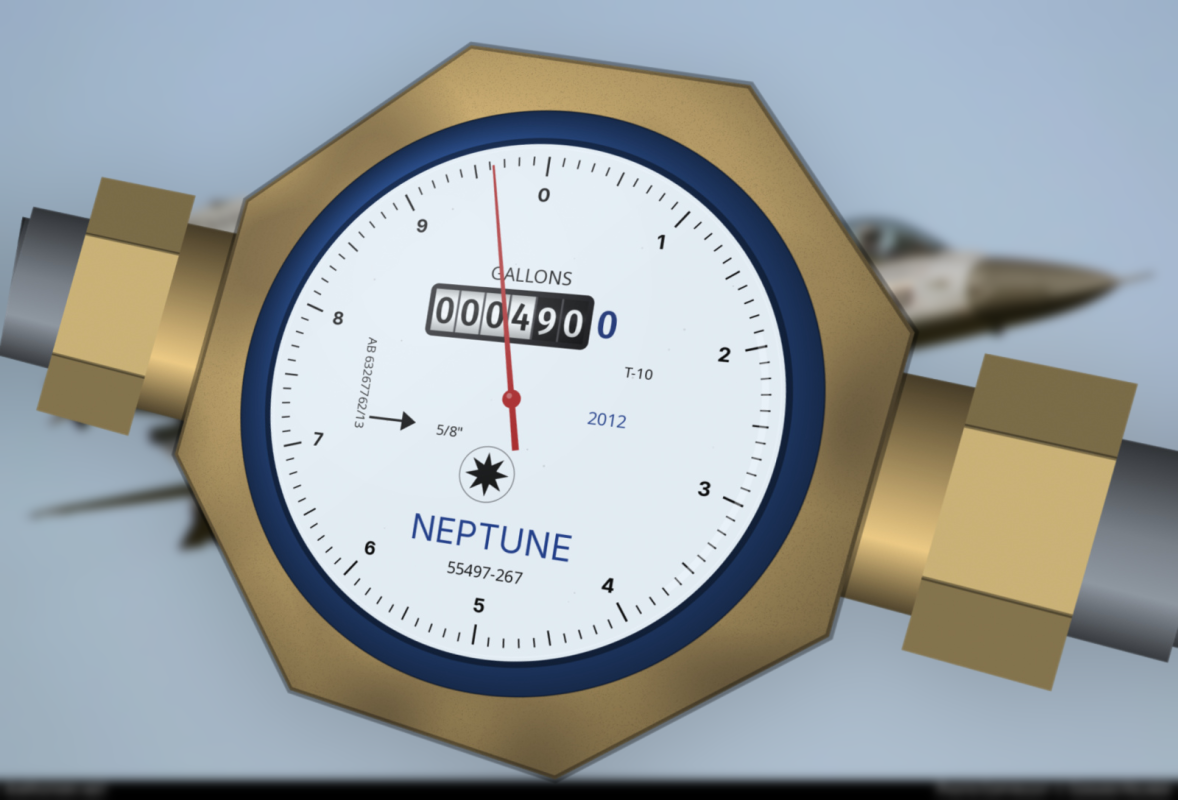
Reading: 4899.6 (gal)
